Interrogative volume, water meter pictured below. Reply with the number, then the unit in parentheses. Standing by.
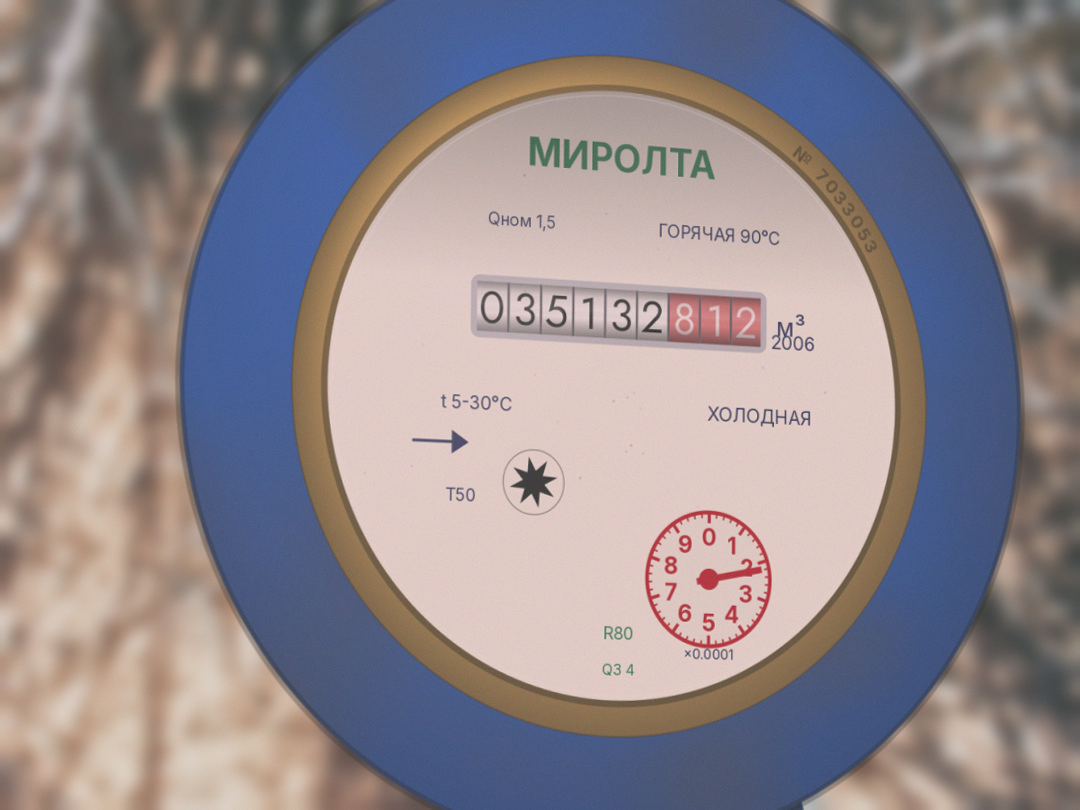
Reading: 35132.8122 (m³)
